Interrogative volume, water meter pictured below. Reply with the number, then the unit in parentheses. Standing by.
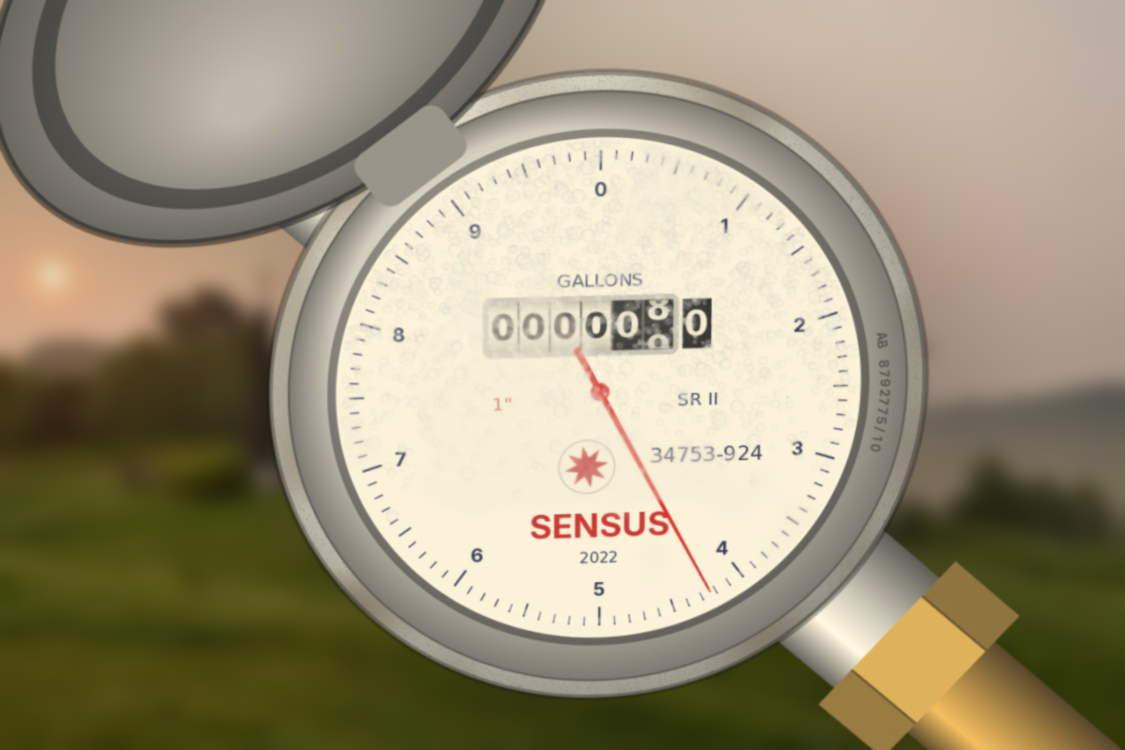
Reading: 84.2 (gal)
